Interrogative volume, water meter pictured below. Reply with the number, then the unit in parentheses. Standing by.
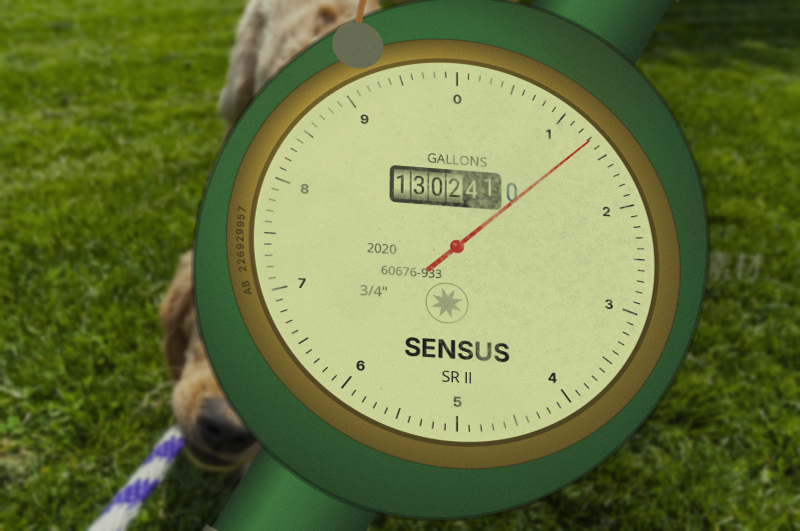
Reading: 1302411.3 (gal)
